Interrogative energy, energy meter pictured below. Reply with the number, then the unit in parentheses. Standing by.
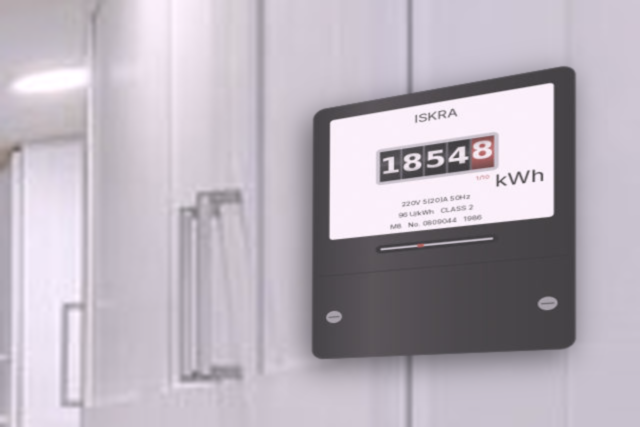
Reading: 1854.8 (kWh)
